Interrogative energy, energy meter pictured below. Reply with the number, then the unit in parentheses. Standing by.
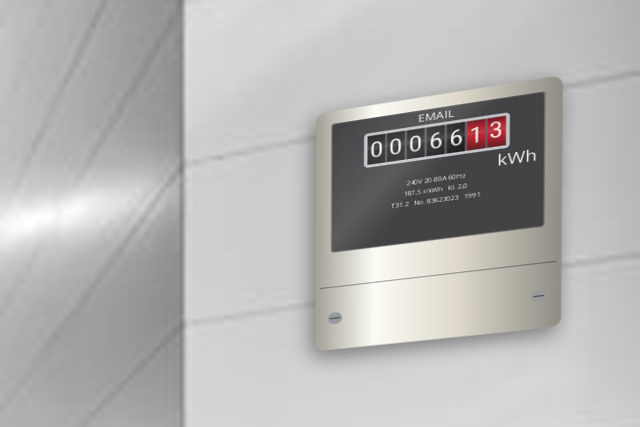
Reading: 66.13 (kWh)
